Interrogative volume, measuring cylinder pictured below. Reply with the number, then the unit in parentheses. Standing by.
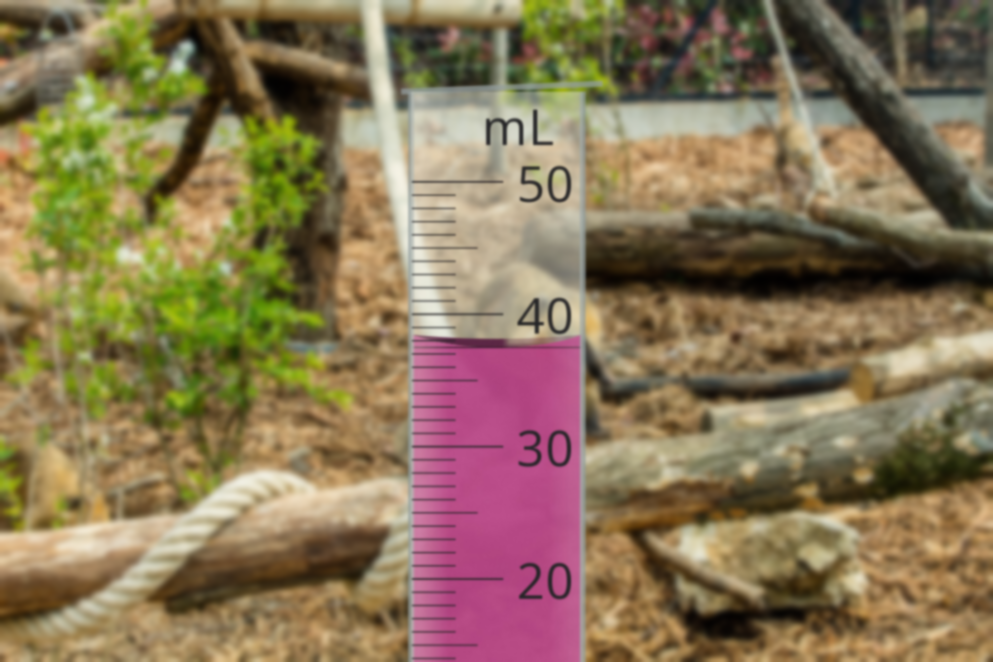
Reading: 37.5 (mL)
